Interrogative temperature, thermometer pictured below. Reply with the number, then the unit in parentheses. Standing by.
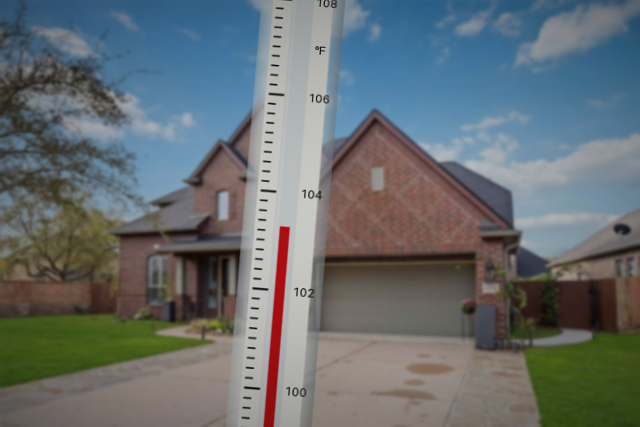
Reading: 103.3 (°F)
